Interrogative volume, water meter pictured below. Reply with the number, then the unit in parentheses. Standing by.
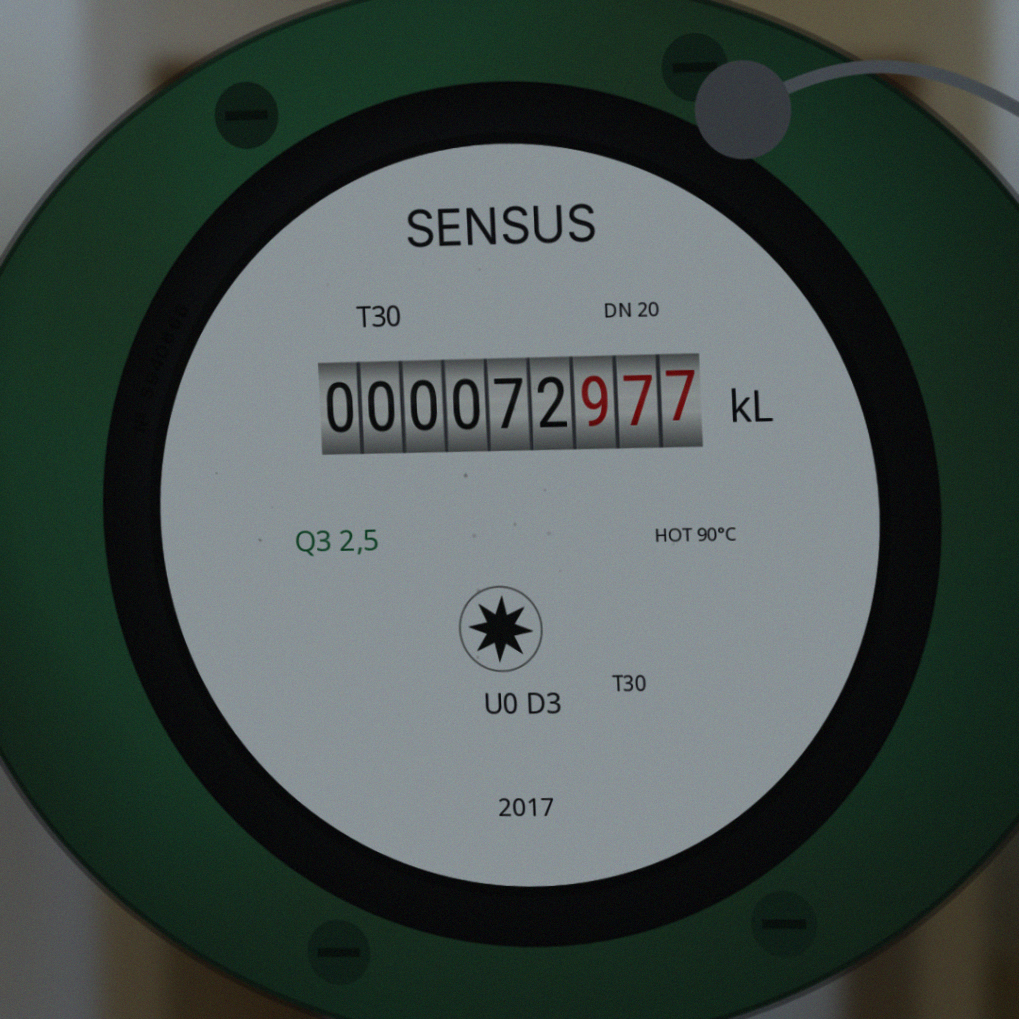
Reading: 72.977 (kL)
